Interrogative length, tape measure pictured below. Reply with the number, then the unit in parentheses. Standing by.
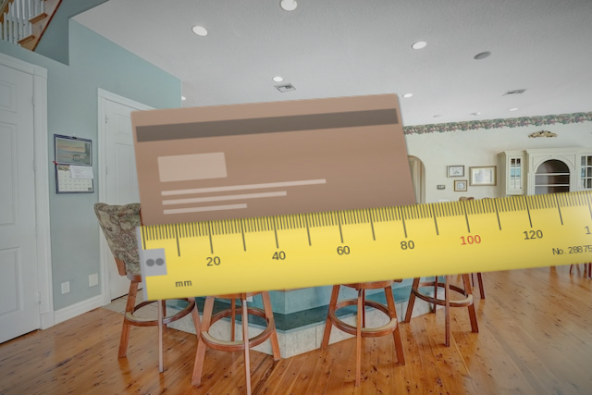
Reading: 85 (mm)
